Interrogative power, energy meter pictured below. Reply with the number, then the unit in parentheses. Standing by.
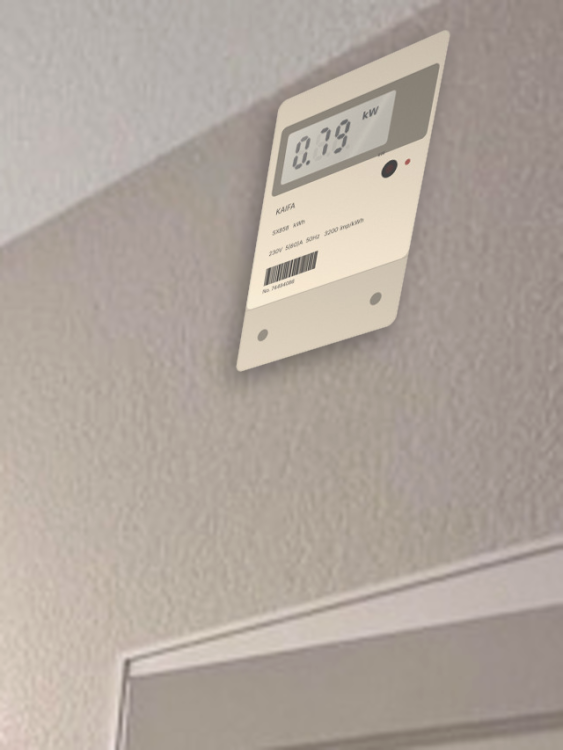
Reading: 0.79 (kW)
